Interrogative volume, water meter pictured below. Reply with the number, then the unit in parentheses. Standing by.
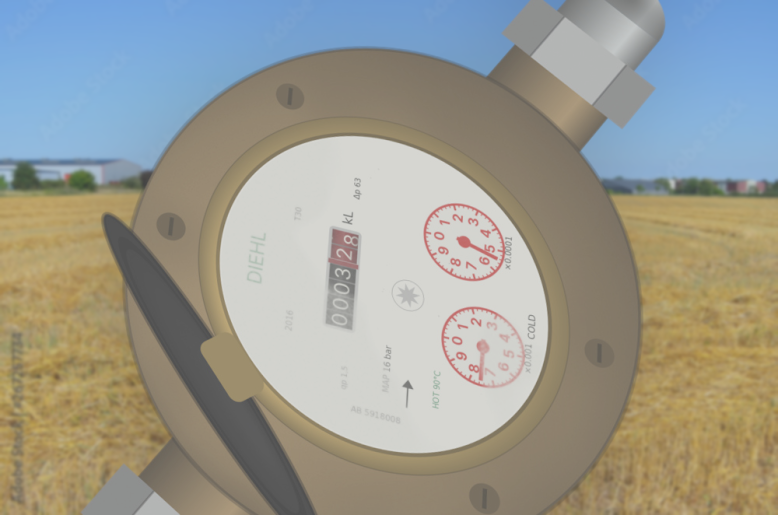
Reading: 3.2775 (kL)
